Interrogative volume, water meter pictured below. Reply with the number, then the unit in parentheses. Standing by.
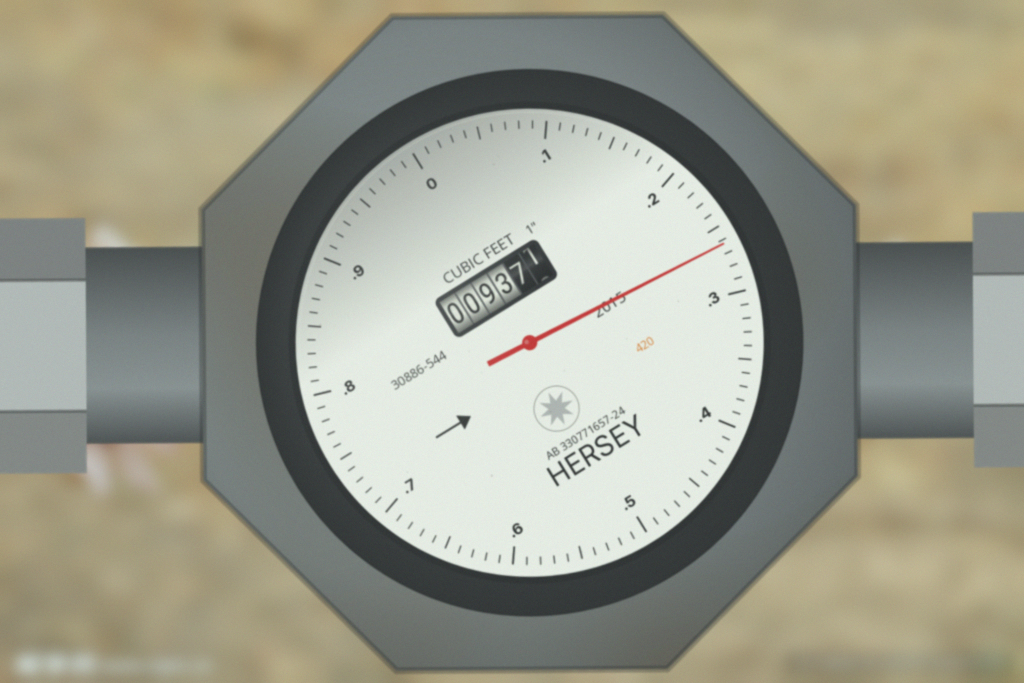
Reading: 9371.26 (ft³)
